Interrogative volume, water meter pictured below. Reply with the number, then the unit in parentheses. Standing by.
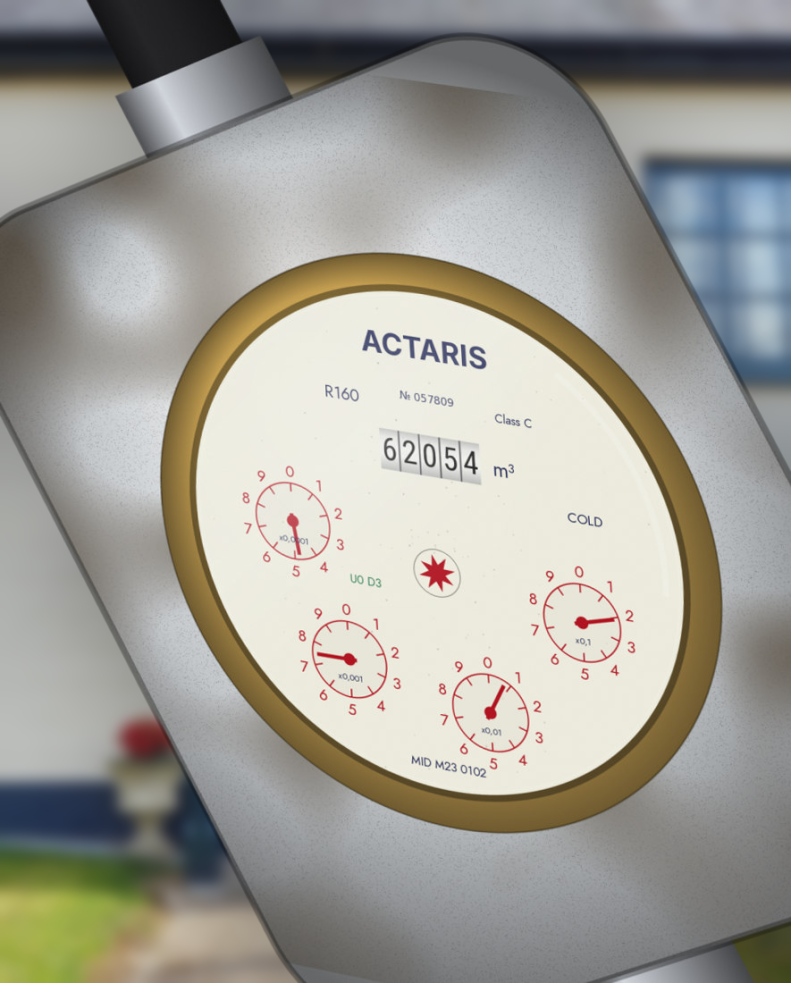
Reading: 62054.2074 (m³)
